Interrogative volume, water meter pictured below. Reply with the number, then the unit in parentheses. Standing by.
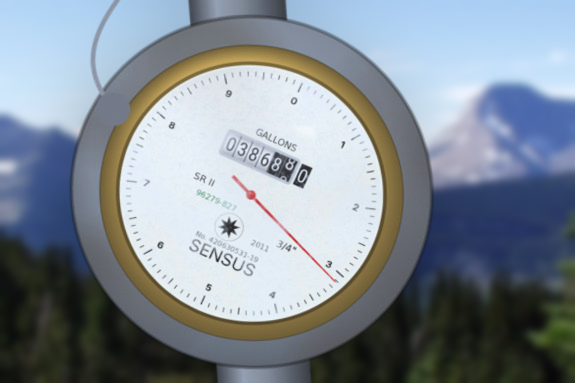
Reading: 386883.1 (gal)
